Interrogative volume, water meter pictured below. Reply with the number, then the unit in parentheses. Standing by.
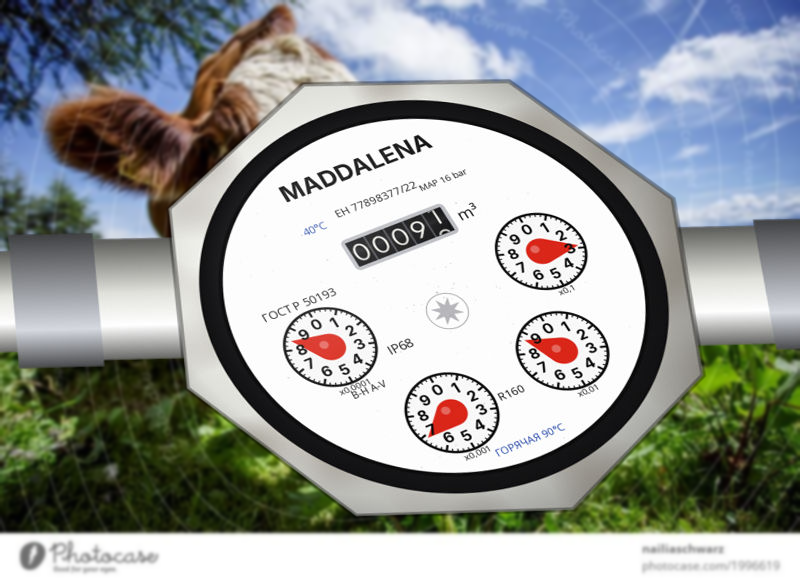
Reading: 91.2868 (m³)
